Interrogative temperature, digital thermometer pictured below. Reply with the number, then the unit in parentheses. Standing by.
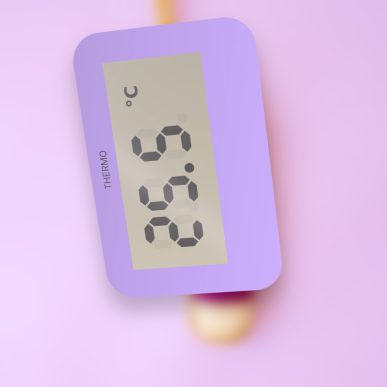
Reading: 25.5 (°C)
